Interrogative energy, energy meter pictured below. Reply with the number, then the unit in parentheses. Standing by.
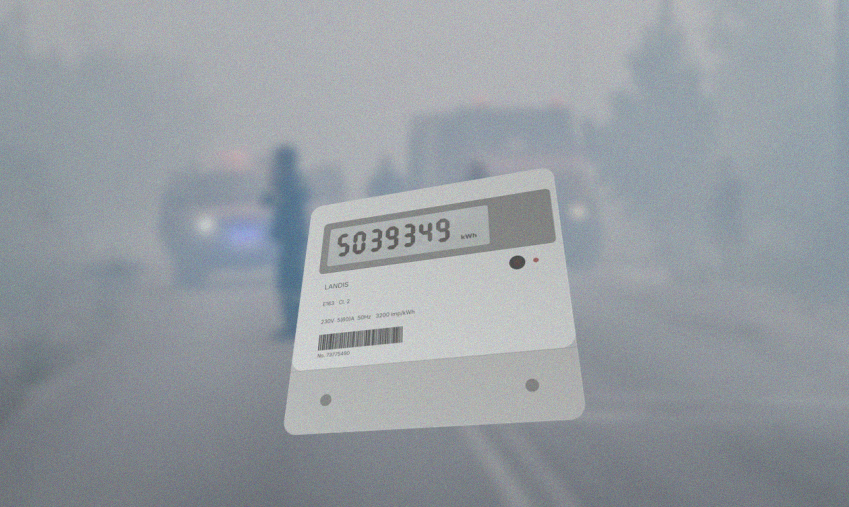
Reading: 5039349 (kWh)
